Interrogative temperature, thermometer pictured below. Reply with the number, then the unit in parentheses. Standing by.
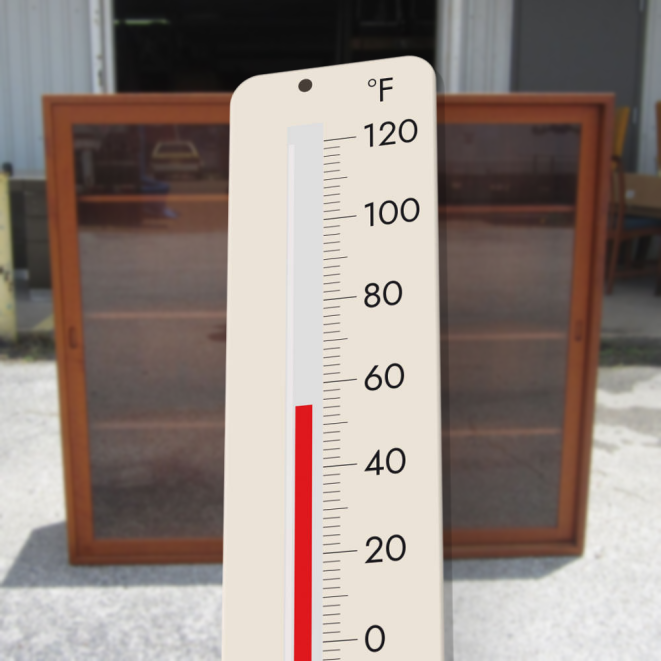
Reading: 55 (°F)
